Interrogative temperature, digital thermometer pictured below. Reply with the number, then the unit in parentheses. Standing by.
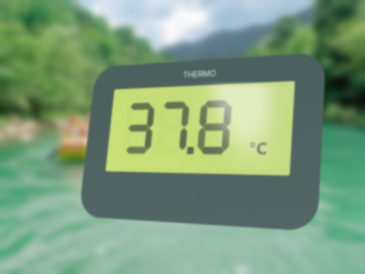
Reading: 37.8 (°C)
